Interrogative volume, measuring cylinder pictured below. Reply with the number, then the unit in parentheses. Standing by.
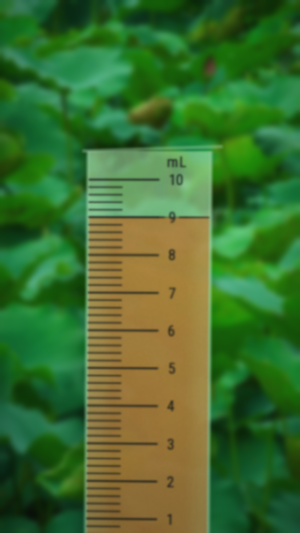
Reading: 9 (mL)
